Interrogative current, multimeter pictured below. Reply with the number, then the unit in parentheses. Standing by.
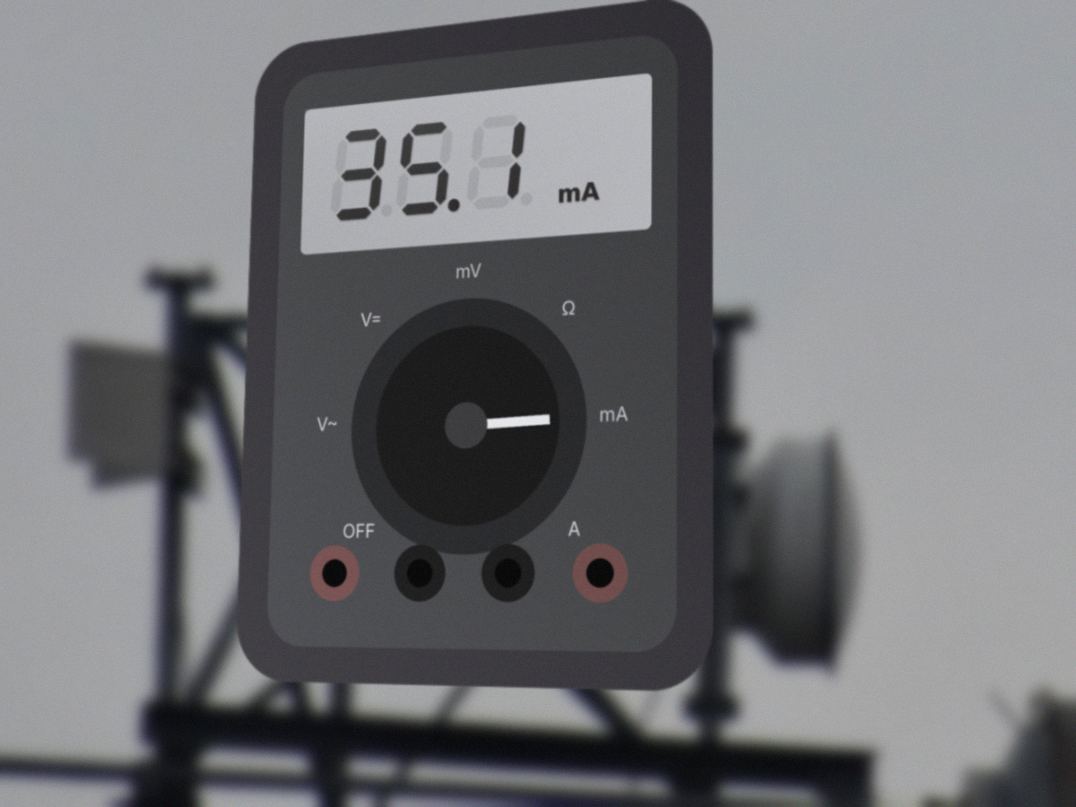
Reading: 35.1 (mA)
